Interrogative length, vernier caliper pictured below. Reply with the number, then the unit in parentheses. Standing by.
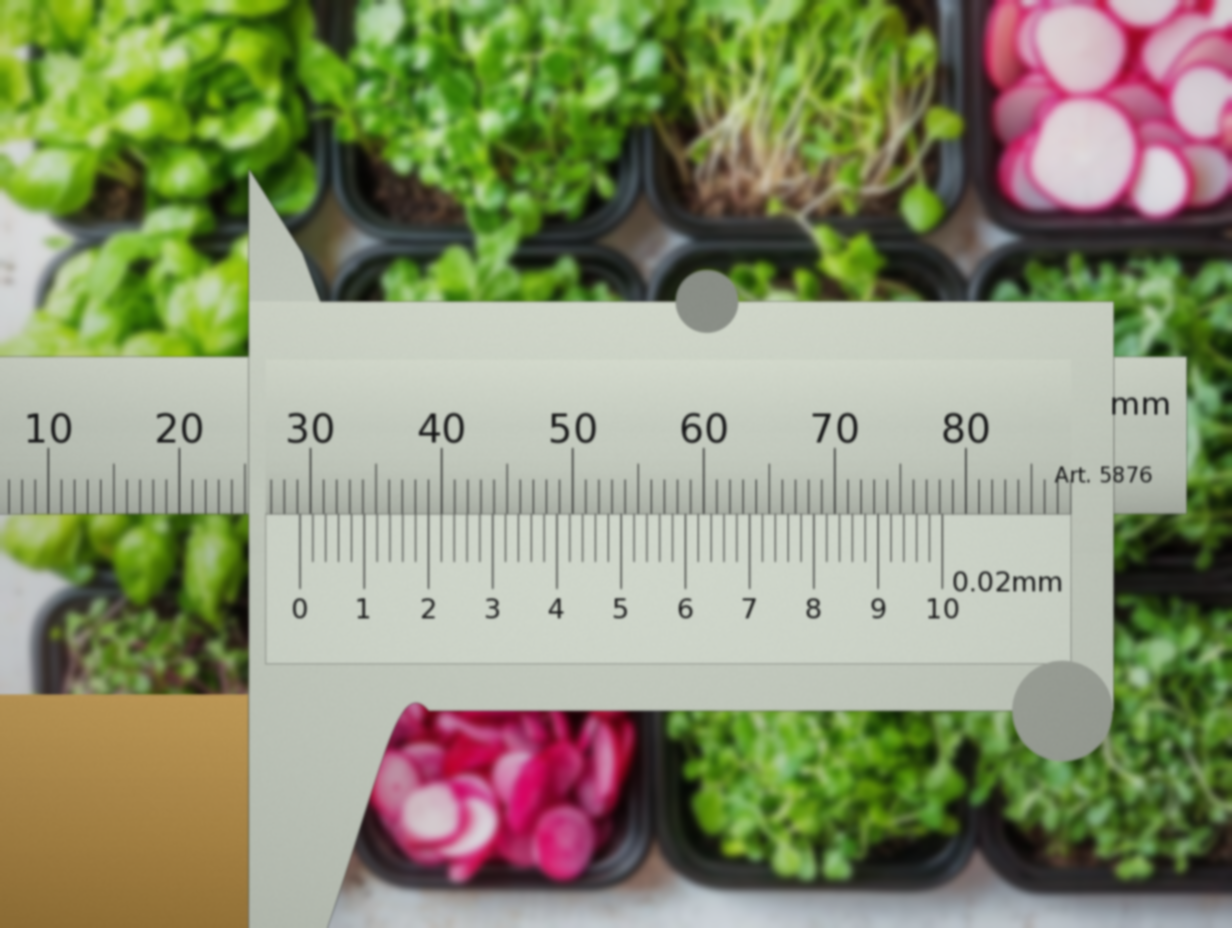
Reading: 29.2 (mm)
